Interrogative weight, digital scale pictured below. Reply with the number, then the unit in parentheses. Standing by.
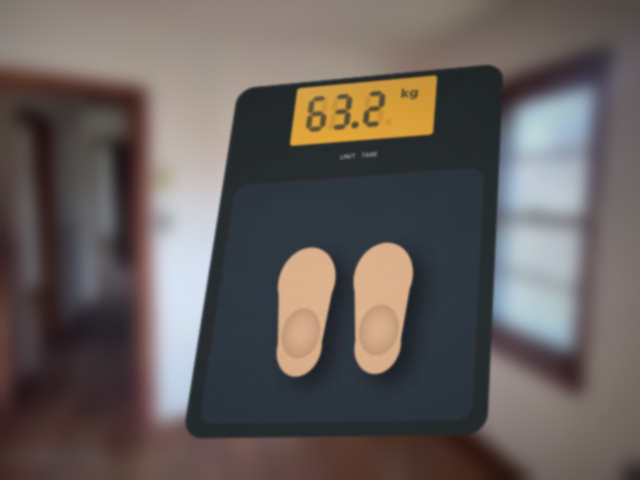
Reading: 63.2 (kg)
